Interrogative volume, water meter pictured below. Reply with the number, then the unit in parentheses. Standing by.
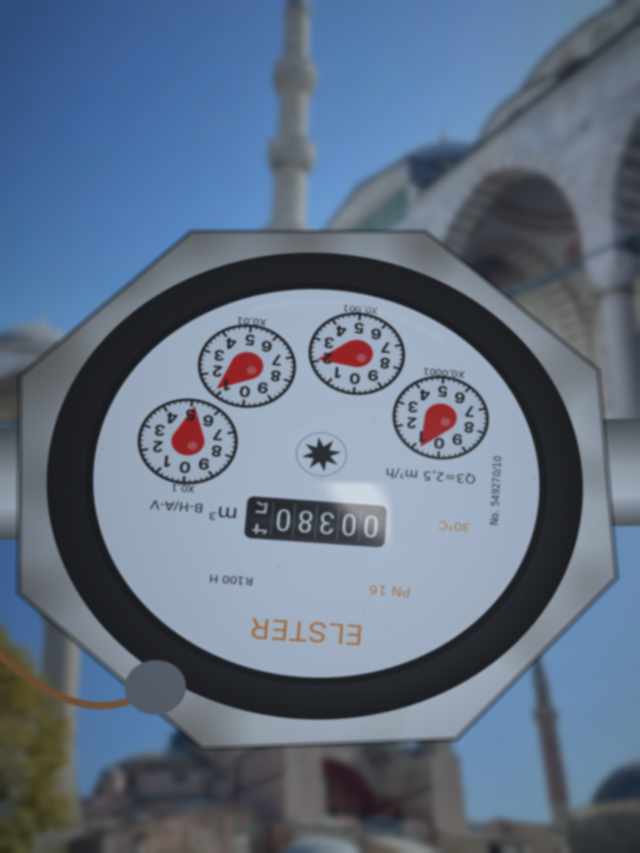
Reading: 3804.5120 (m³)
